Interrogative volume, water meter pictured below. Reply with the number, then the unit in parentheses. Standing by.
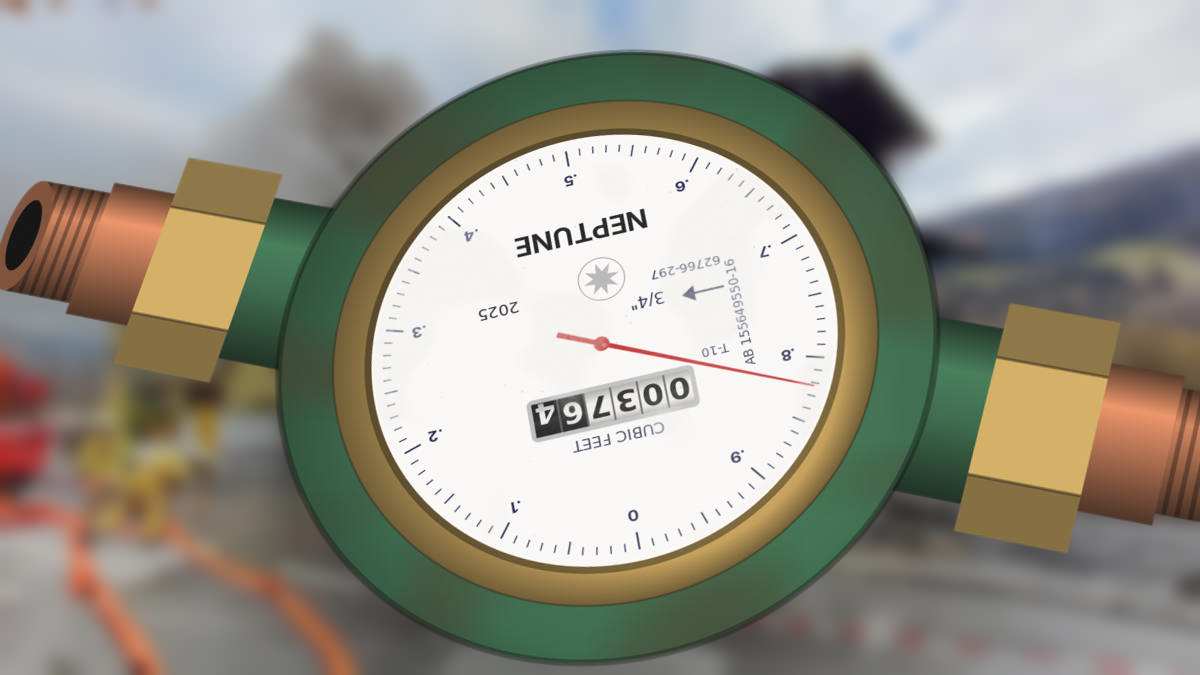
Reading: 3763.82 (ft³)
